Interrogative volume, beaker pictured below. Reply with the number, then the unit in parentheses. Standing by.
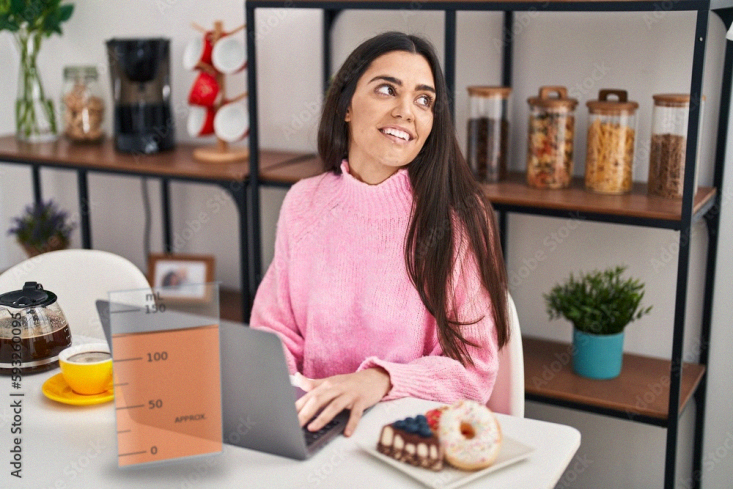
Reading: 125 (mL)
